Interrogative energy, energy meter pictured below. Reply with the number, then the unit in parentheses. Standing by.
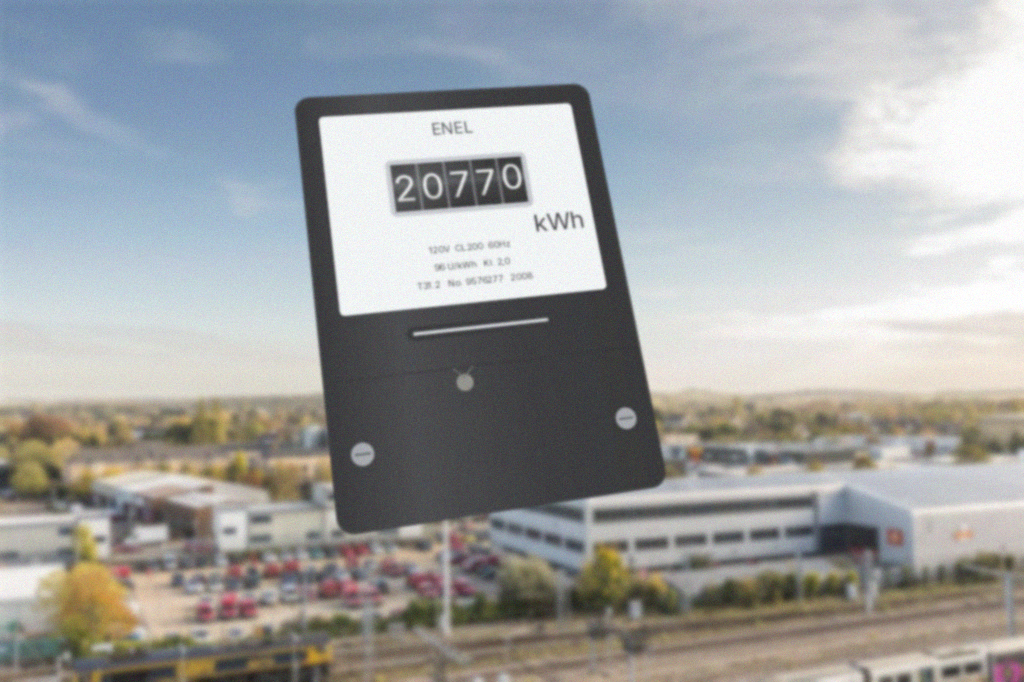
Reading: 20770 (kWh)
